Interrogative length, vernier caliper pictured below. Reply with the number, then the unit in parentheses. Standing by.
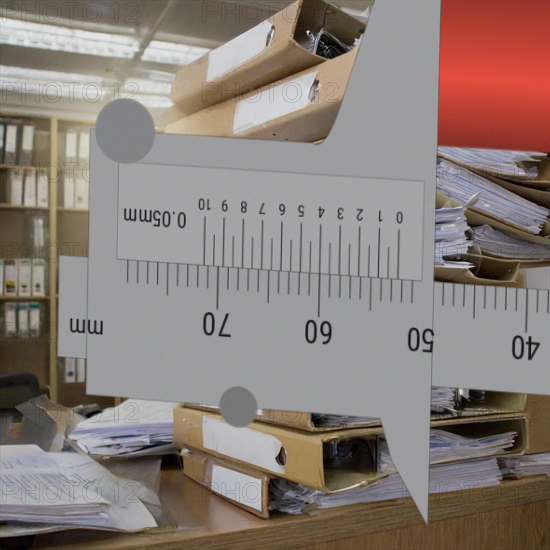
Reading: 52.4 (mm)
